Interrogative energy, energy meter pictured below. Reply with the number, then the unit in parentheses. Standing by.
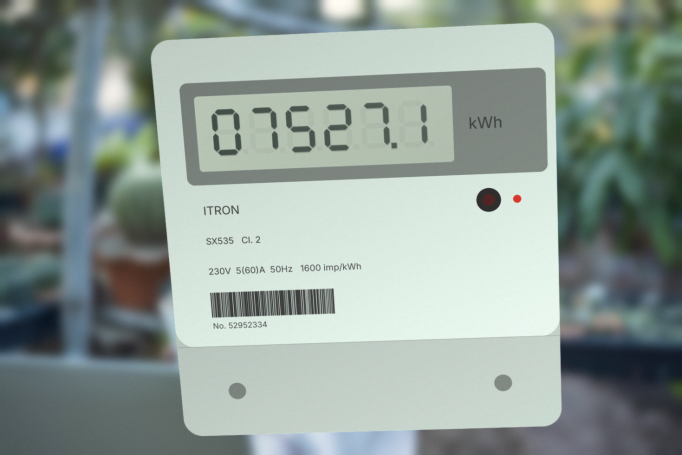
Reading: 7527.1 (kWh)
